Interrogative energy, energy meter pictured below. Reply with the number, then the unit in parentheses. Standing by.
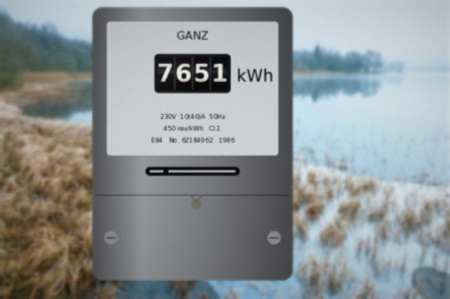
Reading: 7651 (kWh)
